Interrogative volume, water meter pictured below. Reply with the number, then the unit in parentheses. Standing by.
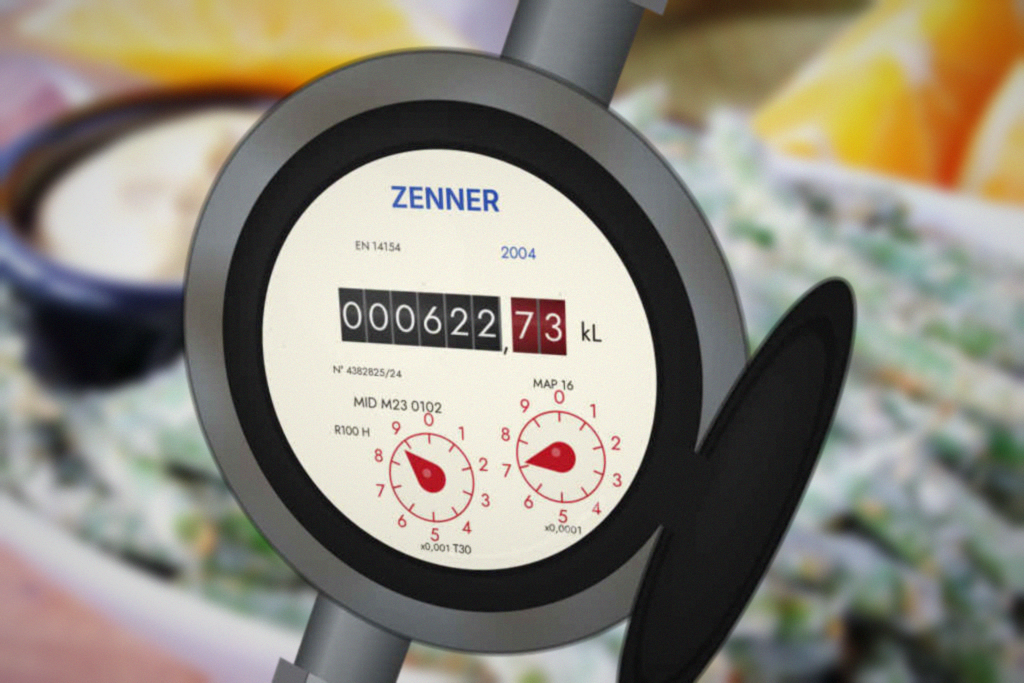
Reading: 622.7387 (kL)
